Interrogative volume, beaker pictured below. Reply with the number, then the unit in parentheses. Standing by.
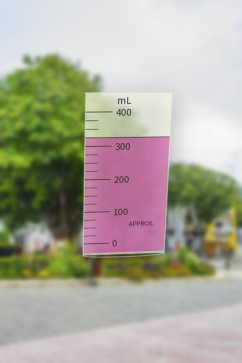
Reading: 325 (mL)
